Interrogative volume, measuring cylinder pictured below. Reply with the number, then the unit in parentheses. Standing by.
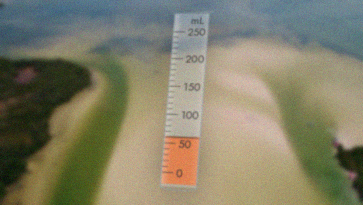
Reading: 60 (mL)
